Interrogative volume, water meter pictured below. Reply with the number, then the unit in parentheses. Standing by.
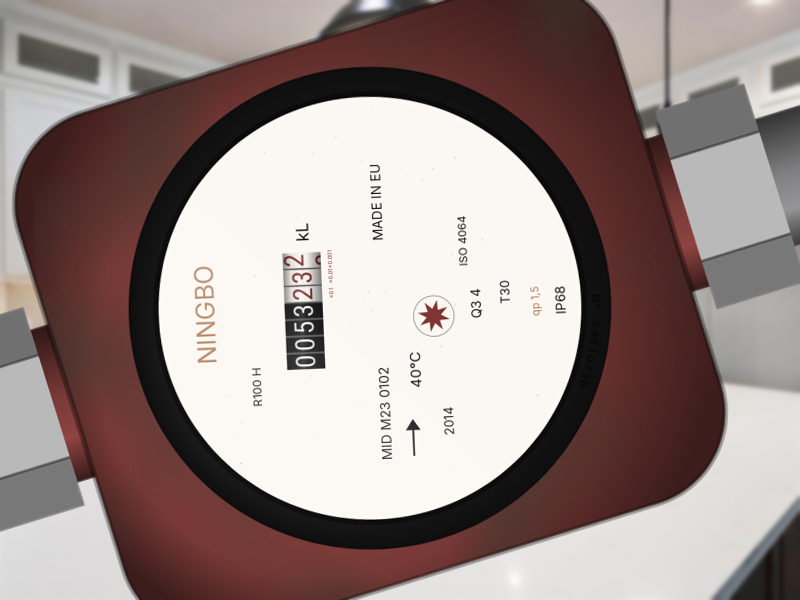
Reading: 53.232 (kL)
